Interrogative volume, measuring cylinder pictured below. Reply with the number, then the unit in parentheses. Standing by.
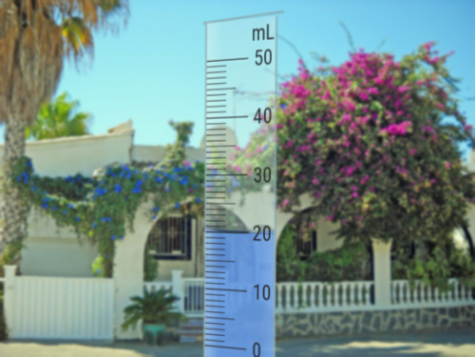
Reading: 20 (mL)
